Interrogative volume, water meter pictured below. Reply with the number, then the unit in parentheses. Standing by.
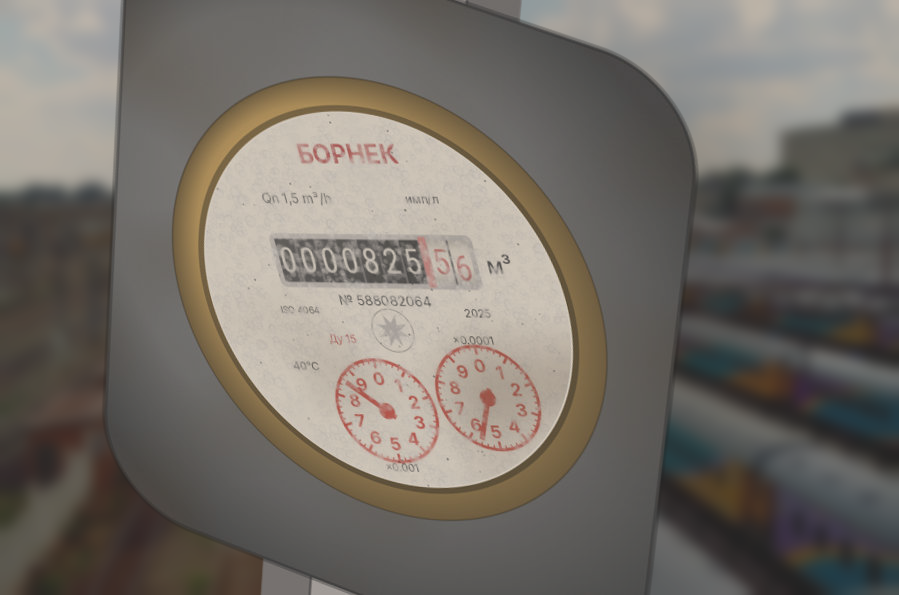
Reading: 825.5585 (m³)
